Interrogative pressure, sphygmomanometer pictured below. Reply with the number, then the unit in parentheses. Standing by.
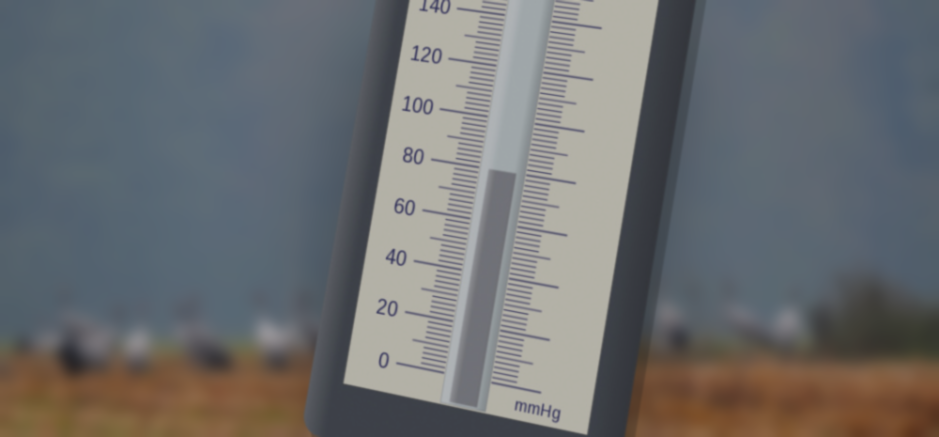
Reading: 80 (mmHg)
